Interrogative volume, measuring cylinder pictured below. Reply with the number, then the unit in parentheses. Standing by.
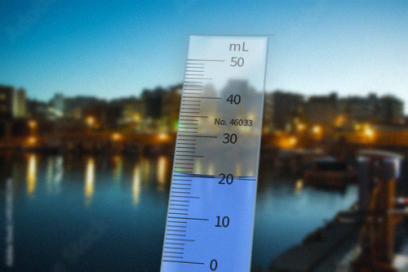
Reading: 20 (mL)
